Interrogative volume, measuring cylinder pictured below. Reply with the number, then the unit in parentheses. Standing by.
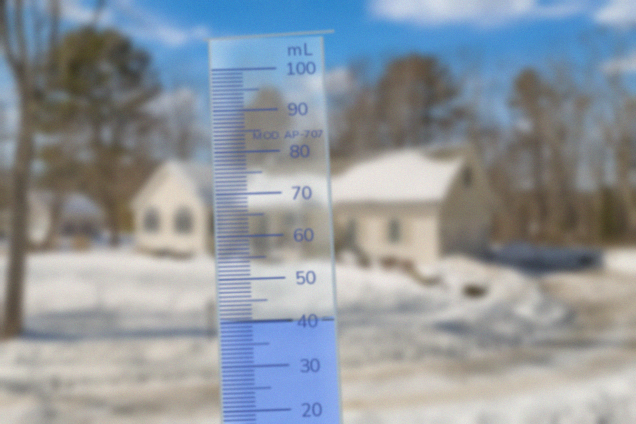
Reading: 40 (mL)
